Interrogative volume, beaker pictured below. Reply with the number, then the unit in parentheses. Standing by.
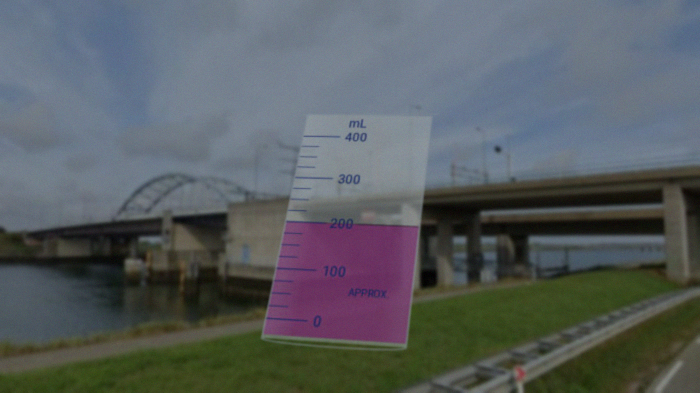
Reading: 200 (mL)
